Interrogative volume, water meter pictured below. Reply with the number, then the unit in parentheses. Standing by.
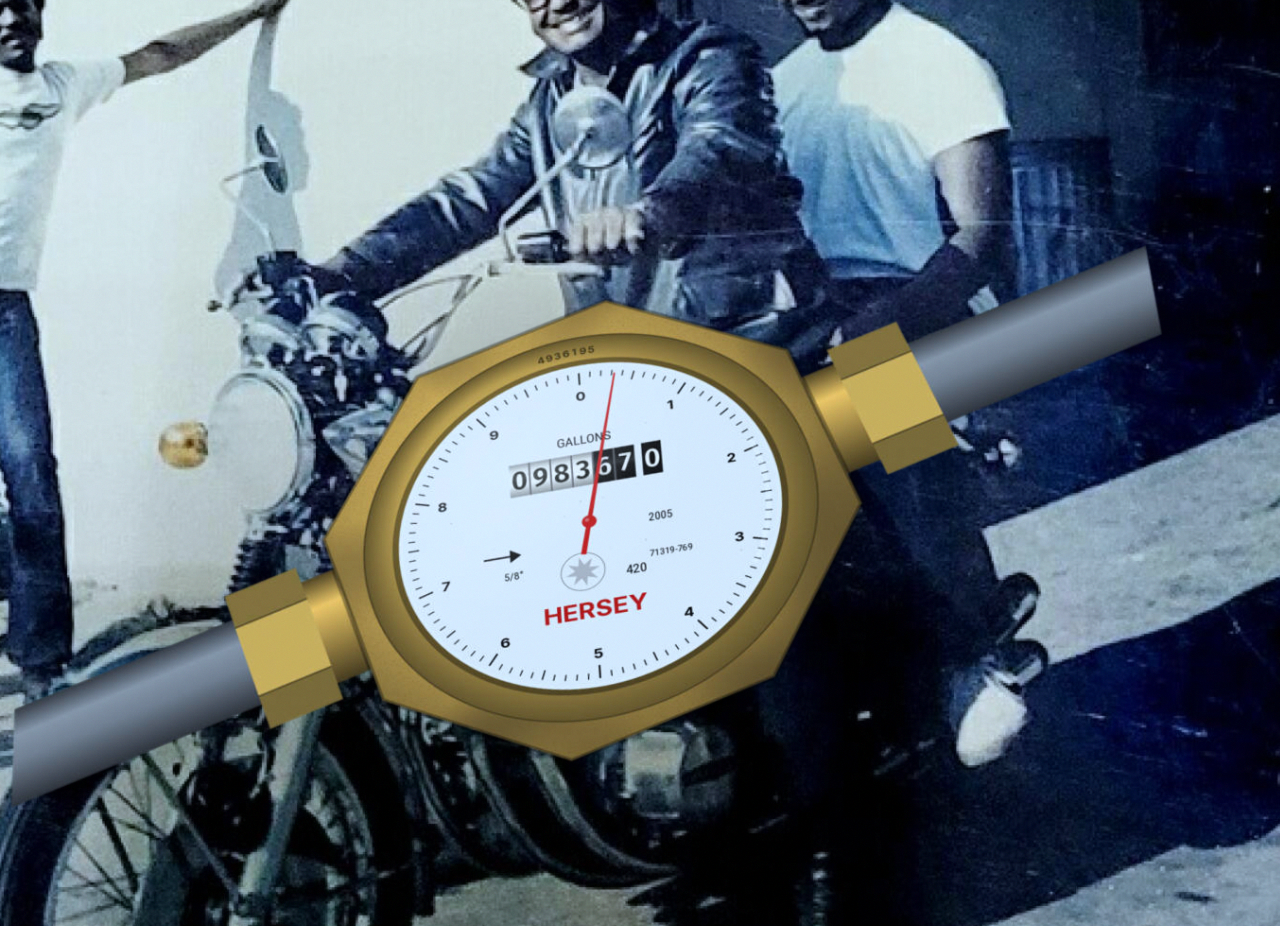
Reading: 983670.3 (gal)
